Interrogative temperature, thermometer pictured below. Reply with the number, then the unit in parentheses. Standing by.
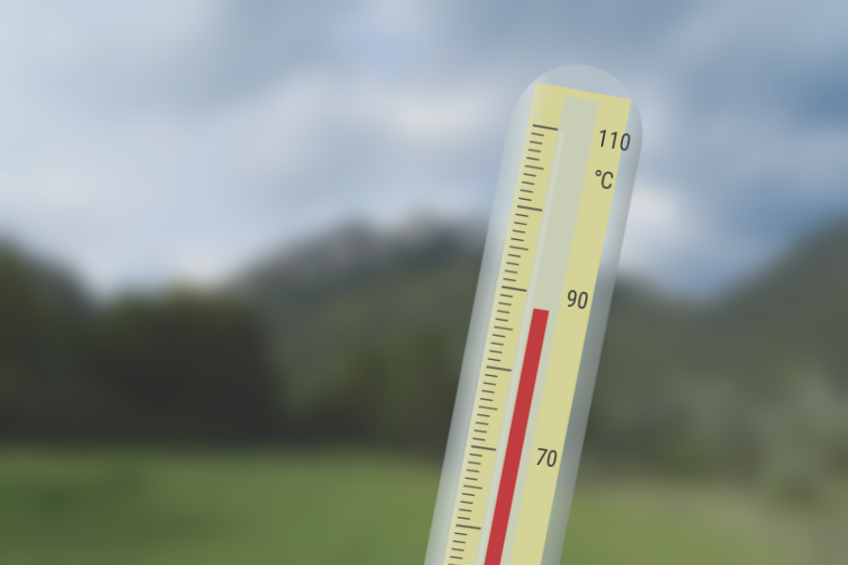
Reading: 88 (°C)
